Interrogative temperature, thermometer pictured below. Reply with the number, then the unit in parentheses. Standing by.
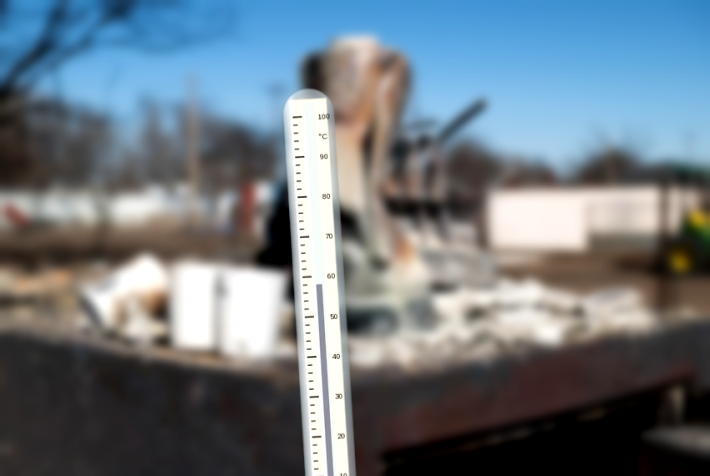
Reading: 58 (°C)
